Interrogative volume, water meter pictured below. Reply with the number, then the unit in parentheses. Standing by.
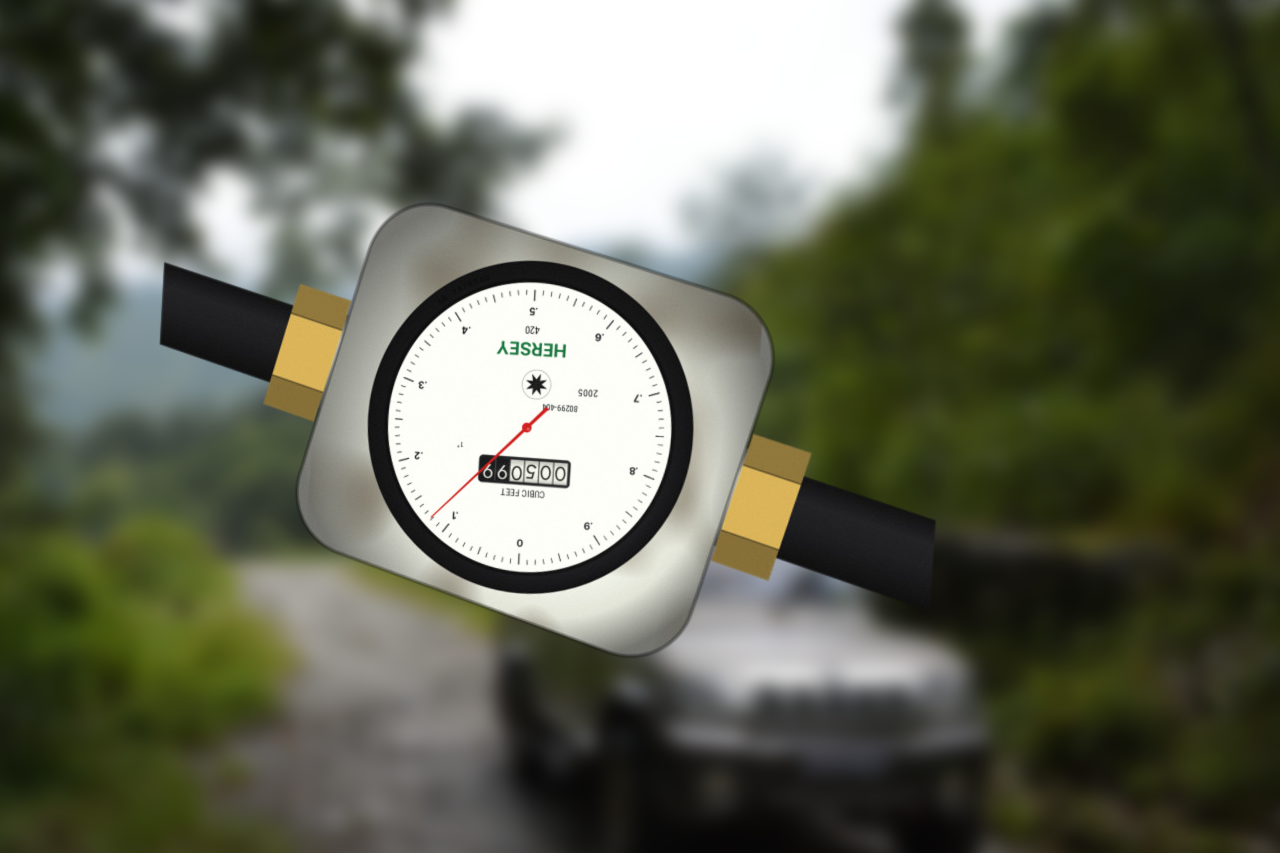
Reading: 5099.12 (ft³)
